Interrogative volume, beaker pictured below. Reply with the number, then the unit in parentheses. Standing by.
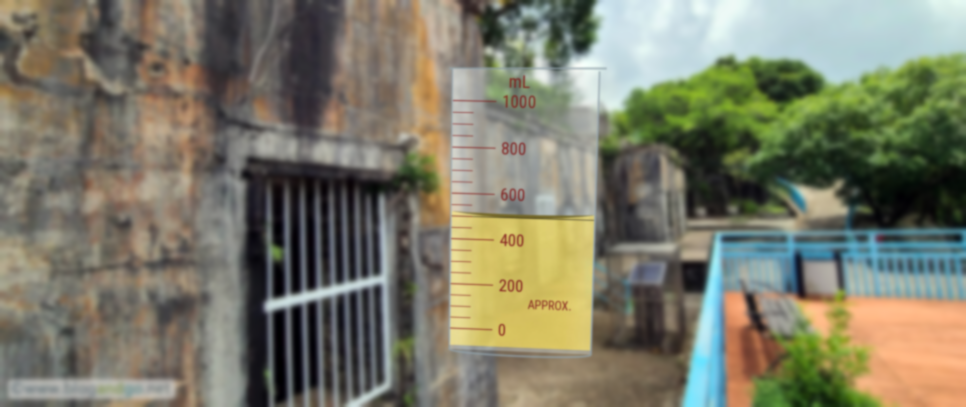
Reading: 500 (mL)
